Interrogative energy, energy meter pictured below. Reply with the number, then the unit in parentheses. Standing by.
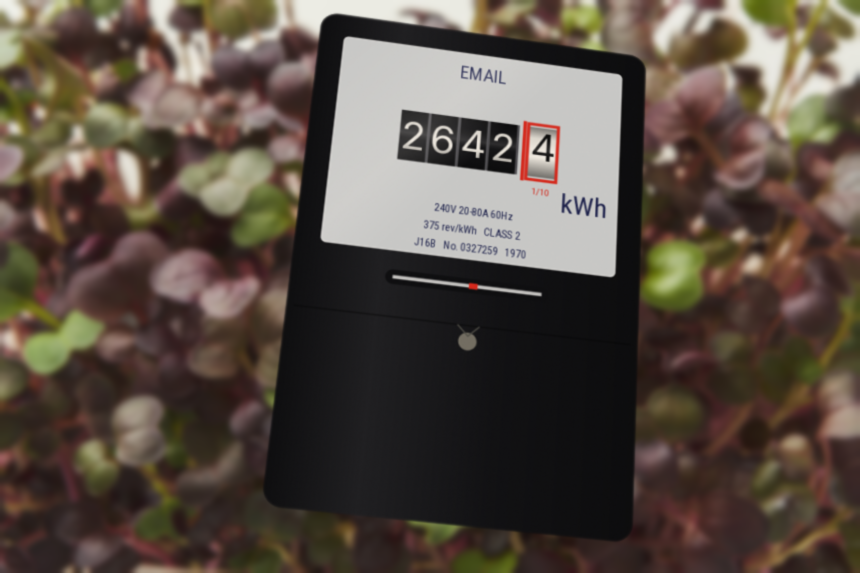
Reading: 2642.4 (kWh)
